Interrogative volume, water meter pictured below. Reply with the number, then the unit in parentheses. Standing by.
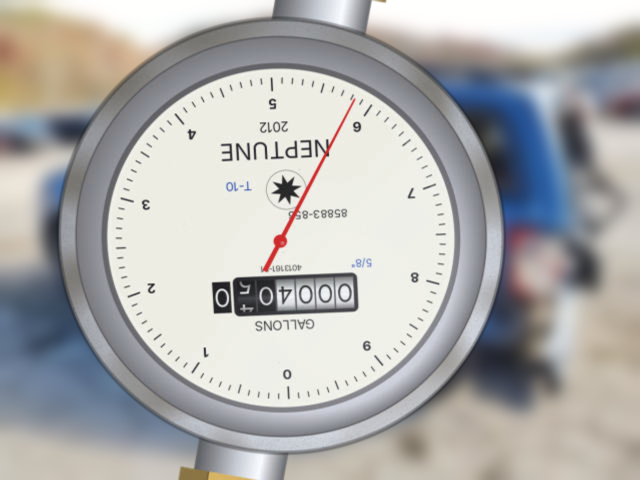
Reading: 4045.8 (gal)
